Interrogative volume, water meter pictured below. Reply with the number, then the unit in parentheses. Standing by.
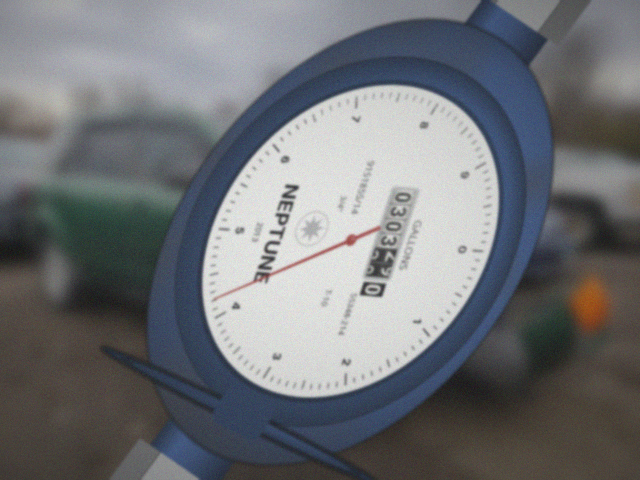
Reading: 303294.2 (gal)
